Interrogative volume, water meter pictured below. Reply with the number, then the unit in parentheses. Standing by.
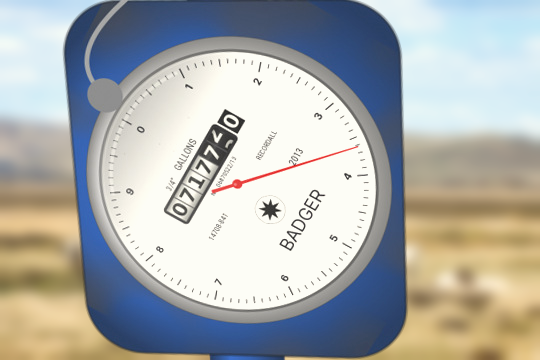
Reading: 717723.6 (gal)
